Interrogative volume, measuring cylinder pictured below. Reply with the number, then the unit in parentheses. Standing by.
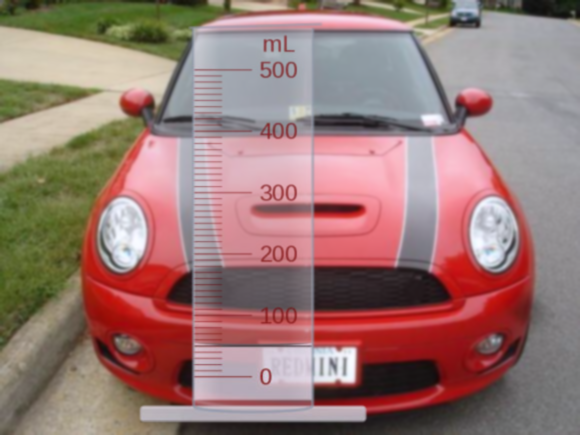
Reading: 50 (mL)
